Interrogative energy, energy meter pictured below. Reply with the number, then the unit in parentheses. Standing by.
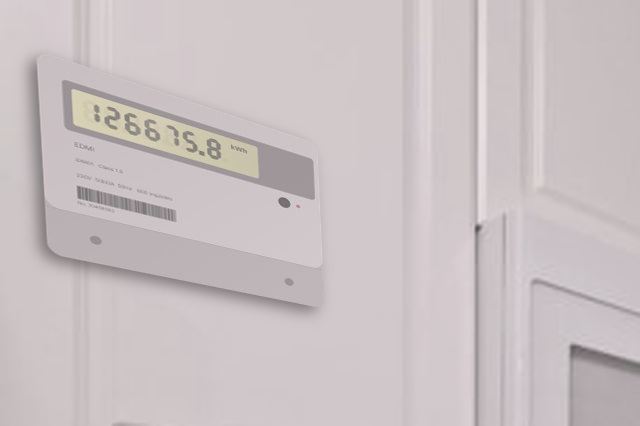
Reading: 126675.8 (kWh)
